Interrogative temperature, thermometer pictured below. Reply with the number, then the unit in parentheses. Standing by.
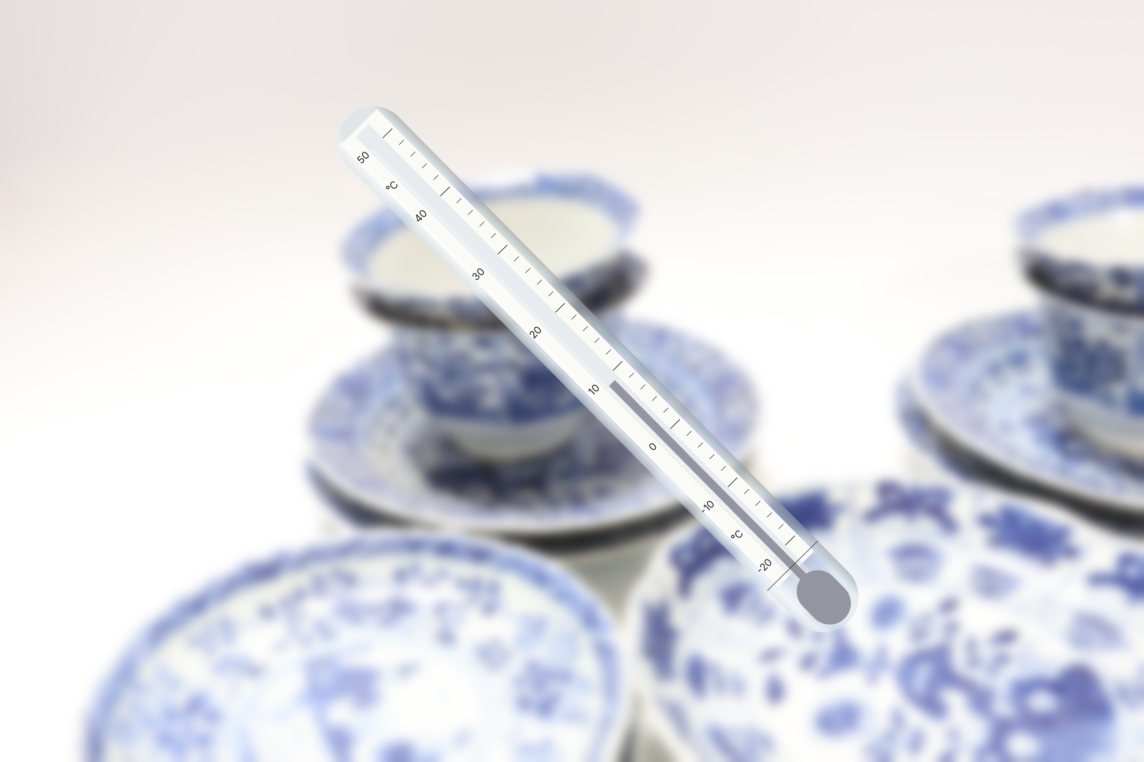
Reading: 9 (°C)
